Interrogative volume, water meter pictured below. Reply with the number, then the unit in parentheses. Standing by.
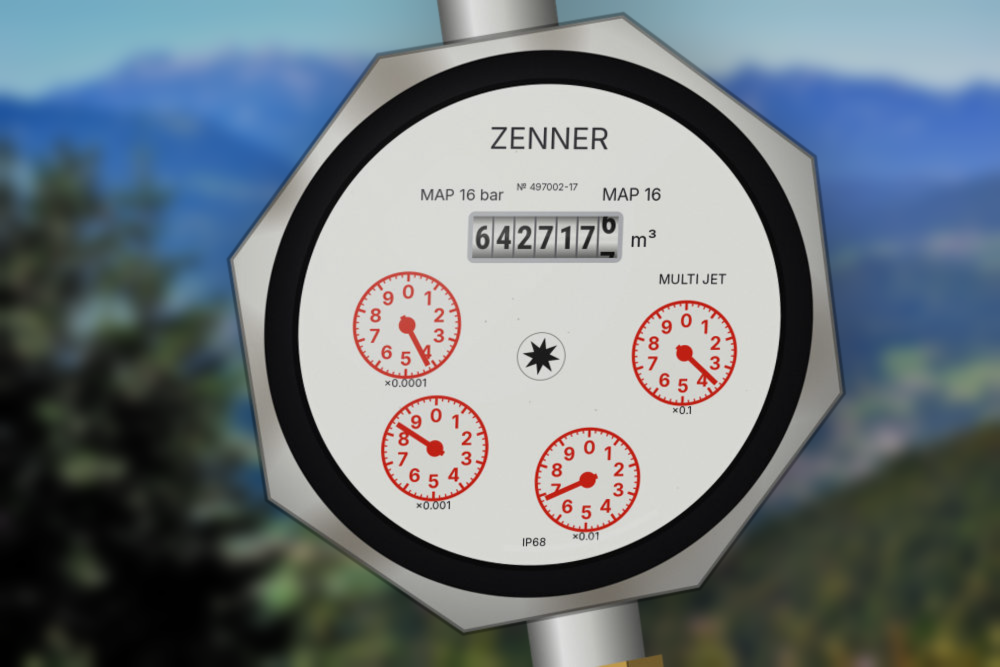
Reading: 6427176.3684 (m³)
